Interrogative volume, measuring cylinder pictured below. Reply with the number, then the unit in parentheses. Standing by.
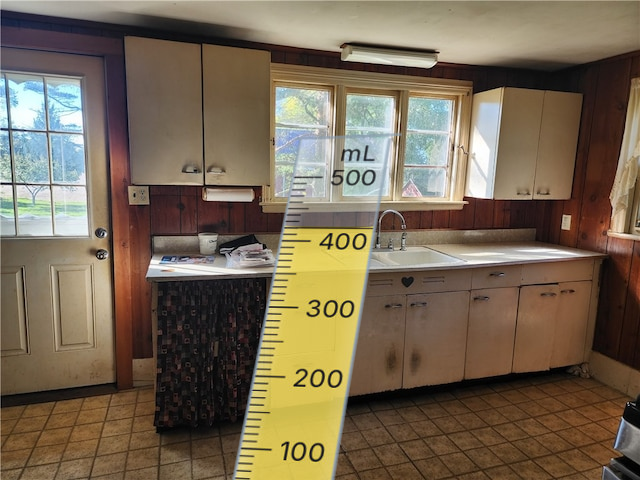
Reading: 420 (mL)
